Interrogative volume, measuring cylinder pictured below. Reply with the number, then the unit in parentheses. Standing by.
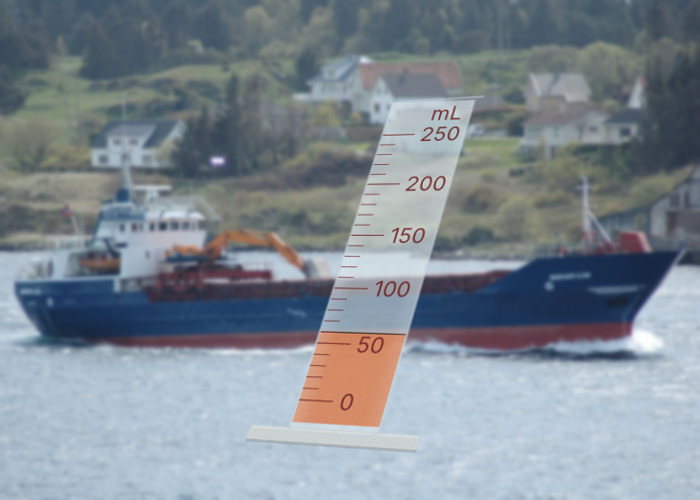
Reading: 60 (mL)
